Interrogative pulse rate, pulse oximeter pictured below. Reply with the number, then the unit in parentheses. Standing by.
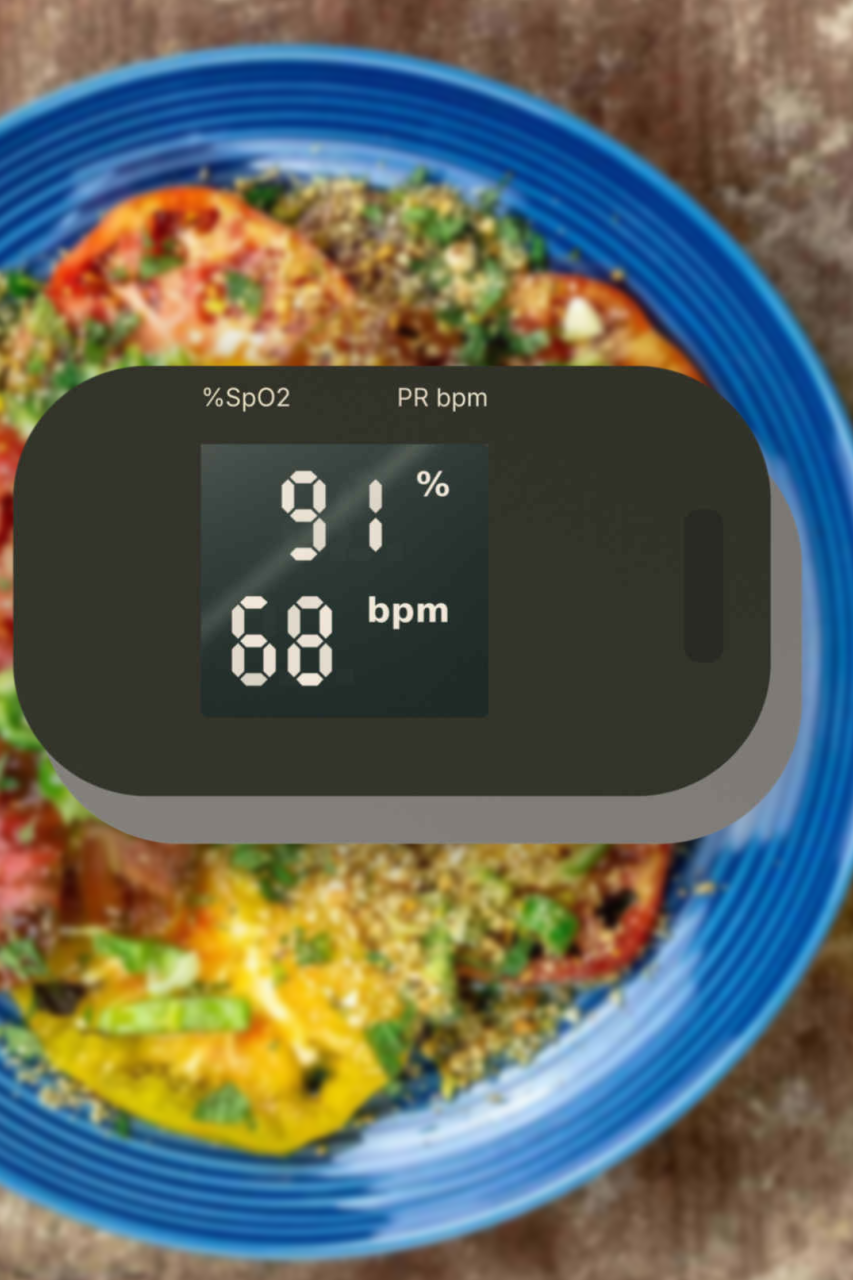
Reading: 68 (bpm)
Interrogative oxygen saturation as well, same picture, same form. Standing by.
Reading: 91 (%)
